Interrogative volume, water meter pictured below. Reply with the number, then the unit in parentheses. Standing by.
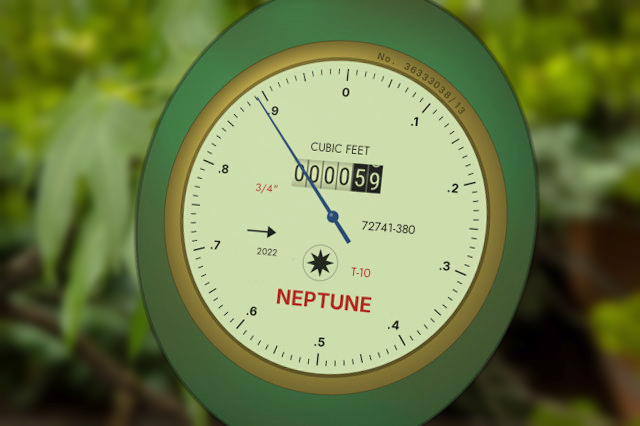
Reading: 58.89 (ft³)
